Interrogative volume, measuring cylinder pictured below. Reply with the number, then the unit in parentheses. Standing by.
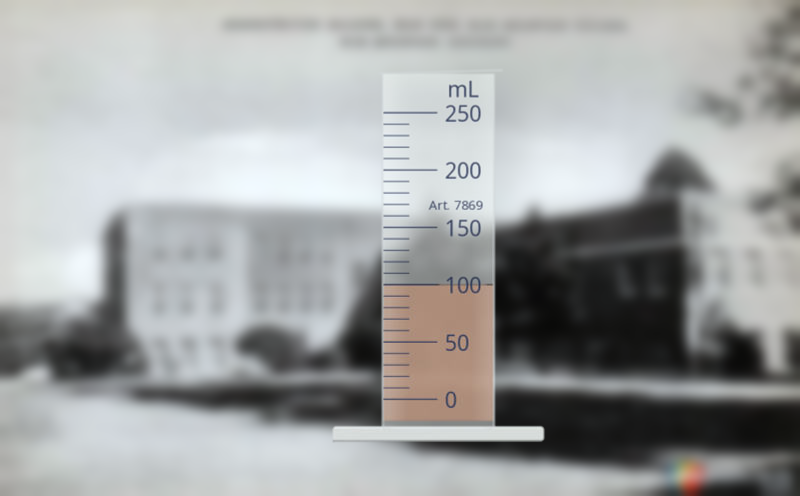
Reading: 100 (mL)
